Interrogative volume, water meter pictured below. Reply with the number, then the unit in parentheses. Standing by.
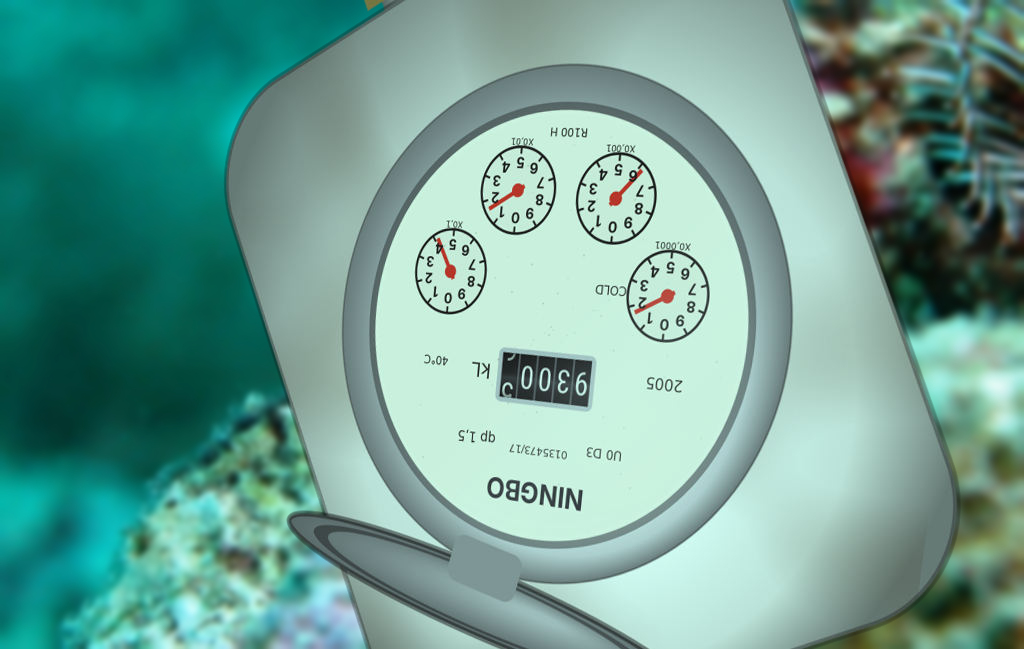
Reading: 93005.4161 (kL)
